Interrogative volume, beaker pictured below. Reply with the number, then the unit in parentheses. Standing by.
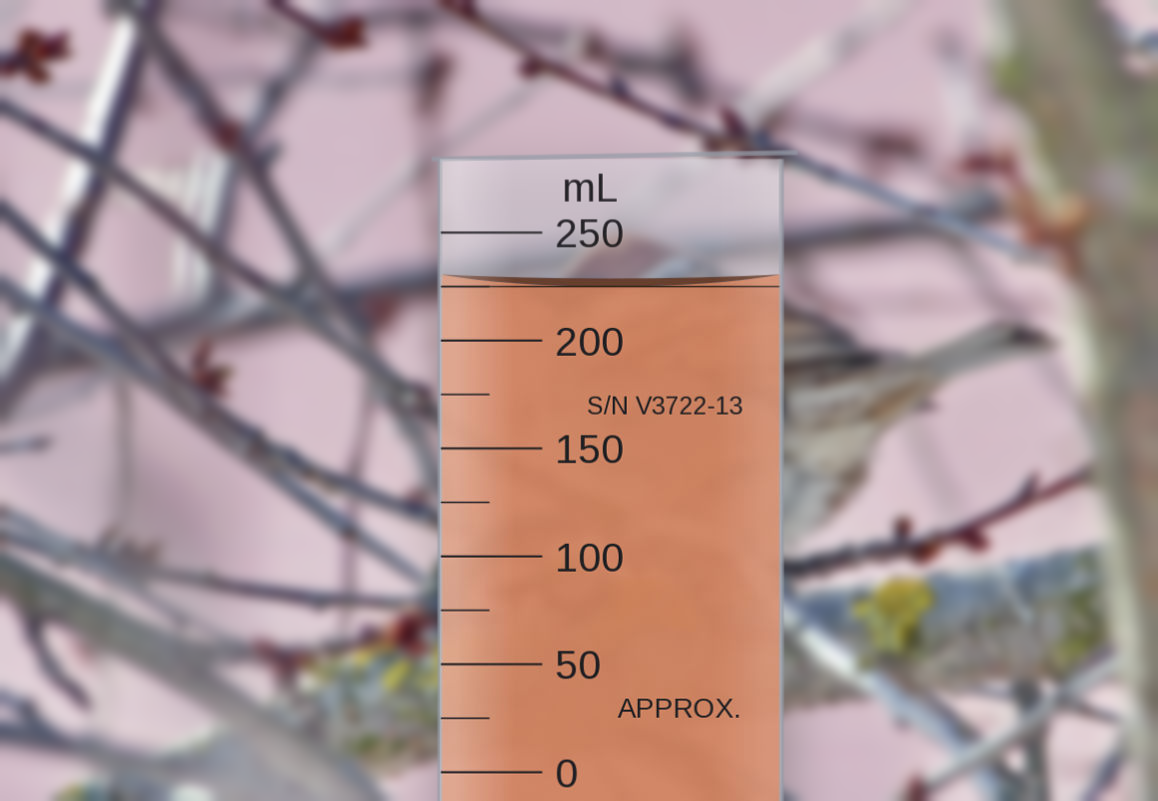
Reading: 225 (mL)
